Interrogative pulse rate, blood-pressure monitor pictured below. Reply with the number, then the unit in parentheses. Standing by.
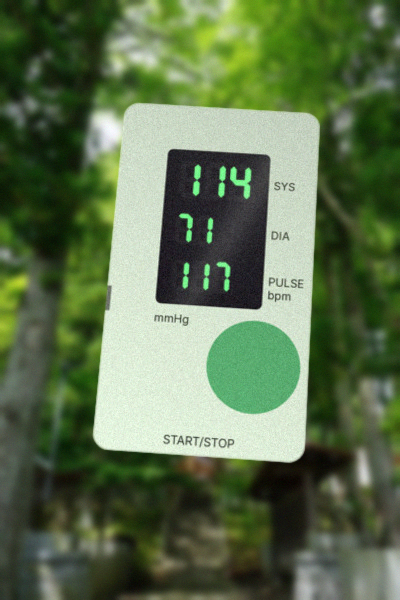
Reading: 117 (bpm)
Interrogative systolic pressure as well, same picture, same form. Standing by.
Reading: 114 (mmHg)
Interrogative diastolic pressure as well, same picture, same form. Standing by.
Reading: 71 (mmHg)
